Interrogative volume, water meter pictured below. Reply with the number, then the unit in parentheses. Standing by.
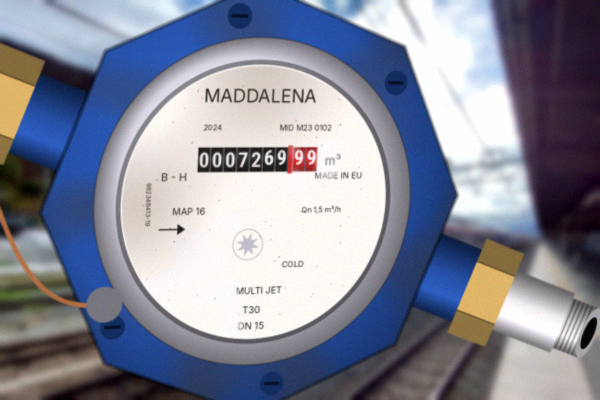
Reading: 7269.99 (m³)
